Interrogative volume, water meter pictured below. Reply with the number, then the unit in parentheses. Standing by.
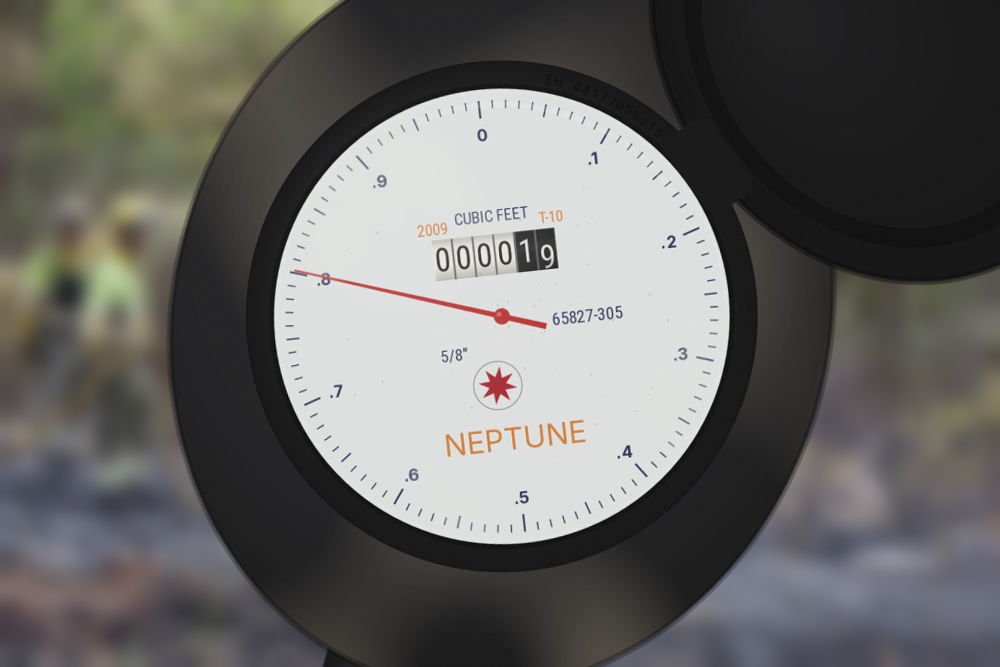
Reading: 18.80 (ft³)
